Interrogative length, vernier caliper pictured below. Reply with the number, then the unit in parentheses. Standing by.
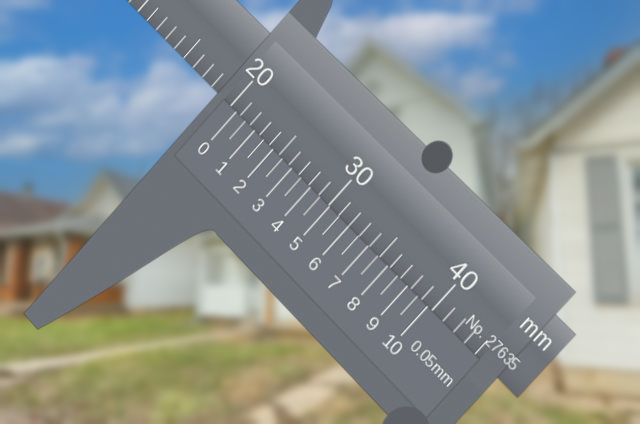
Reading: 20.6 (mm)
